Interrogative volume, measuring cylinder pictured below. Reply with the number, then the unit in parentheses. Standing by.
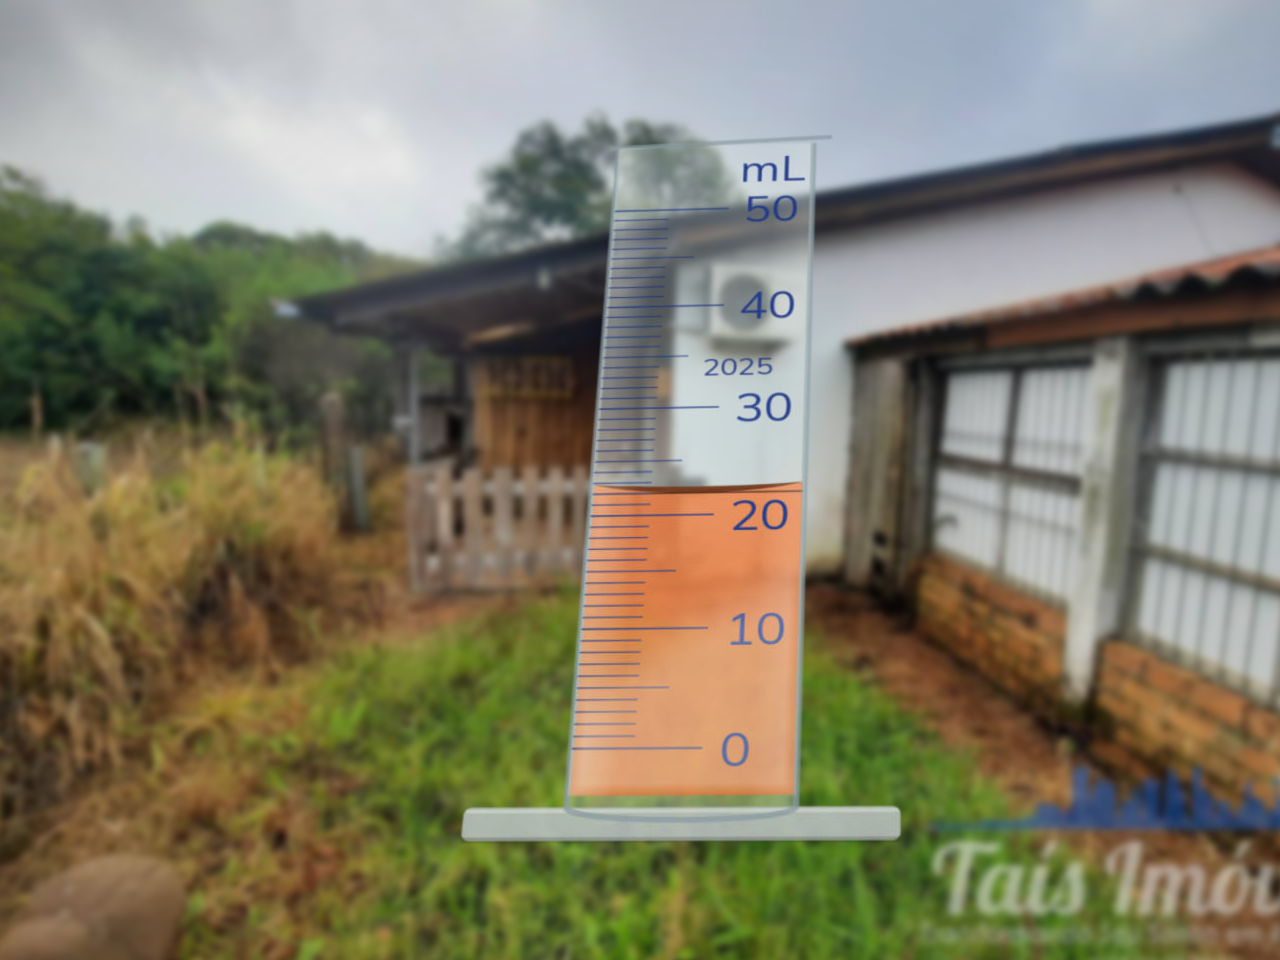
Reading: 22 (mL)
